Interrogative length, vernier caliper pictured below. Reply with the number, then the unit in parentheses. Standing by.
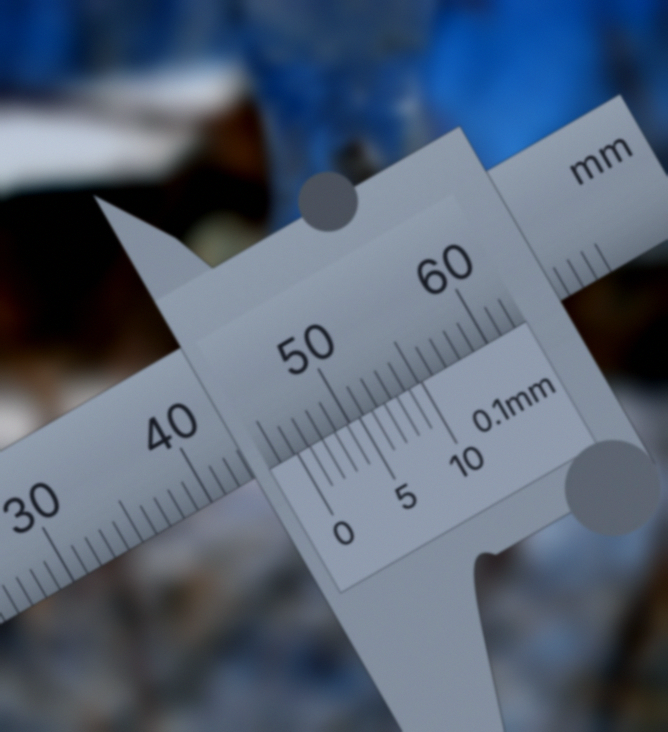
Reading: 46.2 (mm)
